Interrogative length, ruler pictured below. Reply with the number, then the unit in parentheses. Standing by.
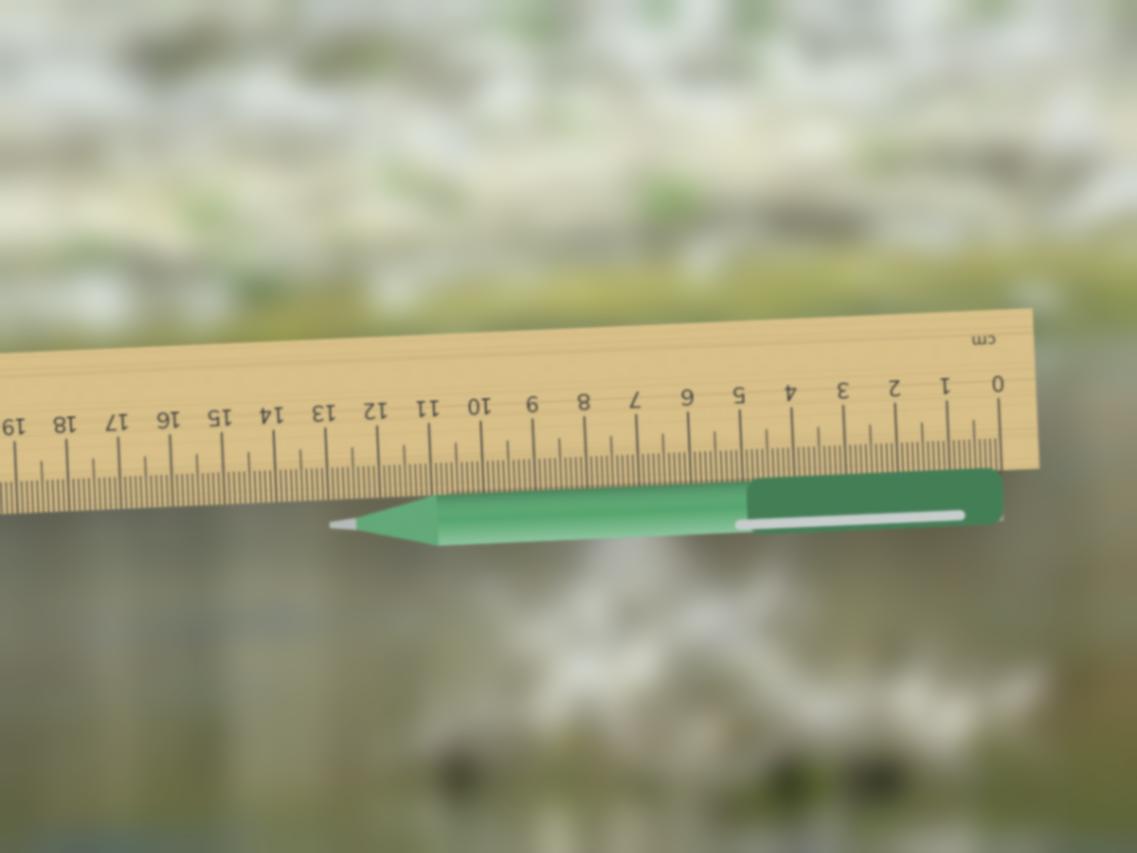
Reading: 13 (cm)
